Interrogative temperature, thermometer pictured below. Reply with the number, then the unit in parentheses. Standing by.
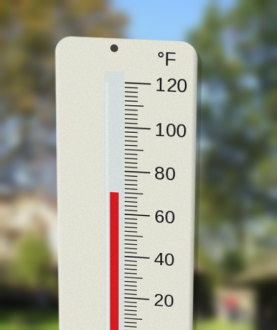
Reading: 70 (°F)
